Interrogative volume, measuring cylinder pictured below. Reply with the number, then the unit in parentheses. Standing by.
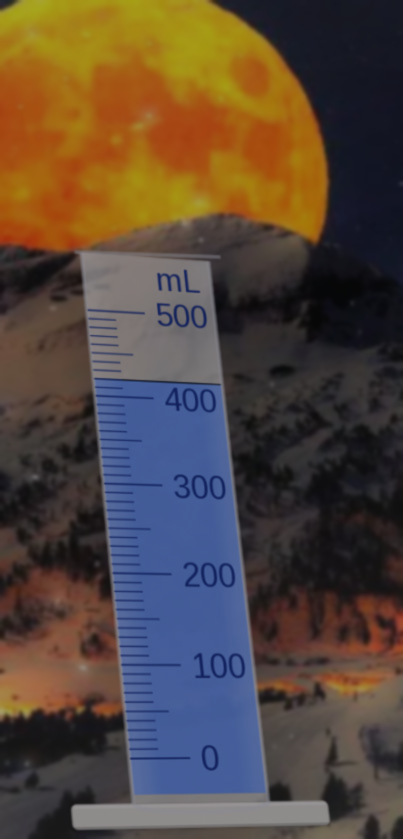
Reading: 420 (mL)
